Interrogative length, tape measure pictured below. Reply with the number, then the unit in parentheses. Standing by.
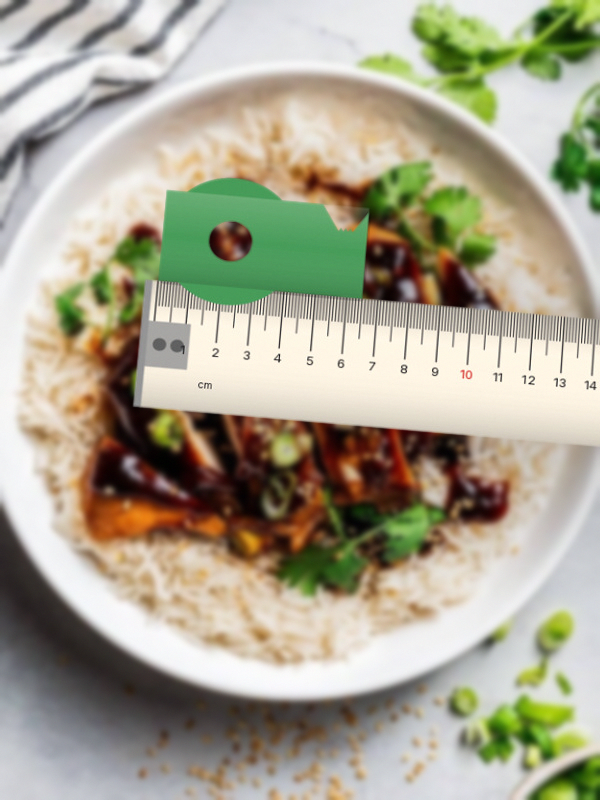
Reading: 6.5 (cm)
